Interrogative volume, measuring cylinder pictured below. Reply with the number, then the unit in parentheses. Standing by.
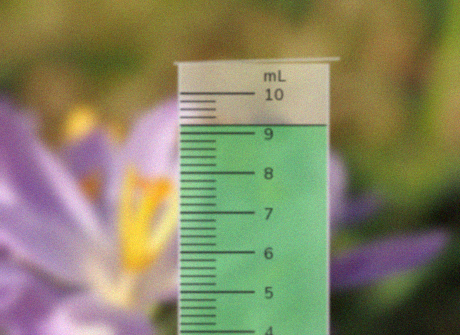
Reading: 9.2 (mL)
